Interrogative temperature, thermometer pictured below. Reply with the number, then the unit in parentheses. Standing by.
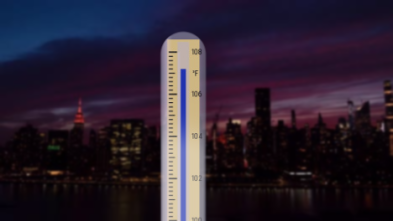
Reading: 107.2 (°F)
